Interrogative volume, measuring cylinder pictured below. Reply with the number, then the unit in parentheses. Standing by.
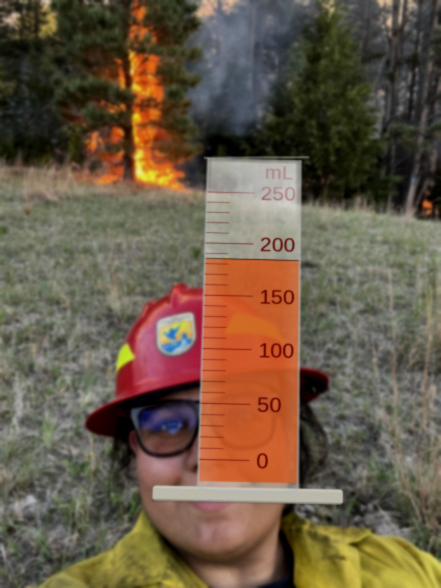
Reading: 185 (mL)
